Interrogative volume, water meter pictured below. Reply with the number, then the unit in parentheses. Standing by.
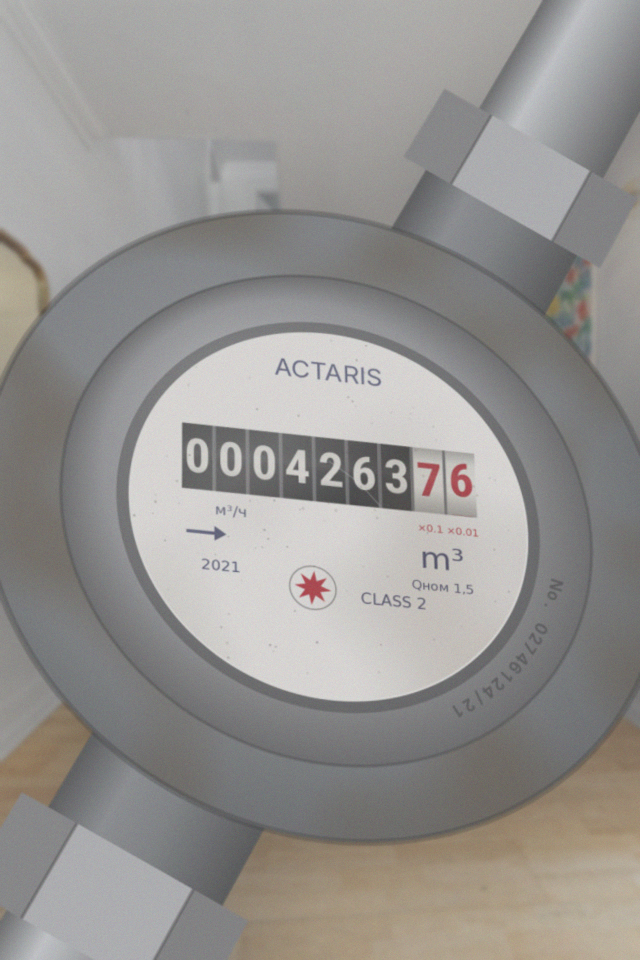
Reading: 4263.76 (m³)
